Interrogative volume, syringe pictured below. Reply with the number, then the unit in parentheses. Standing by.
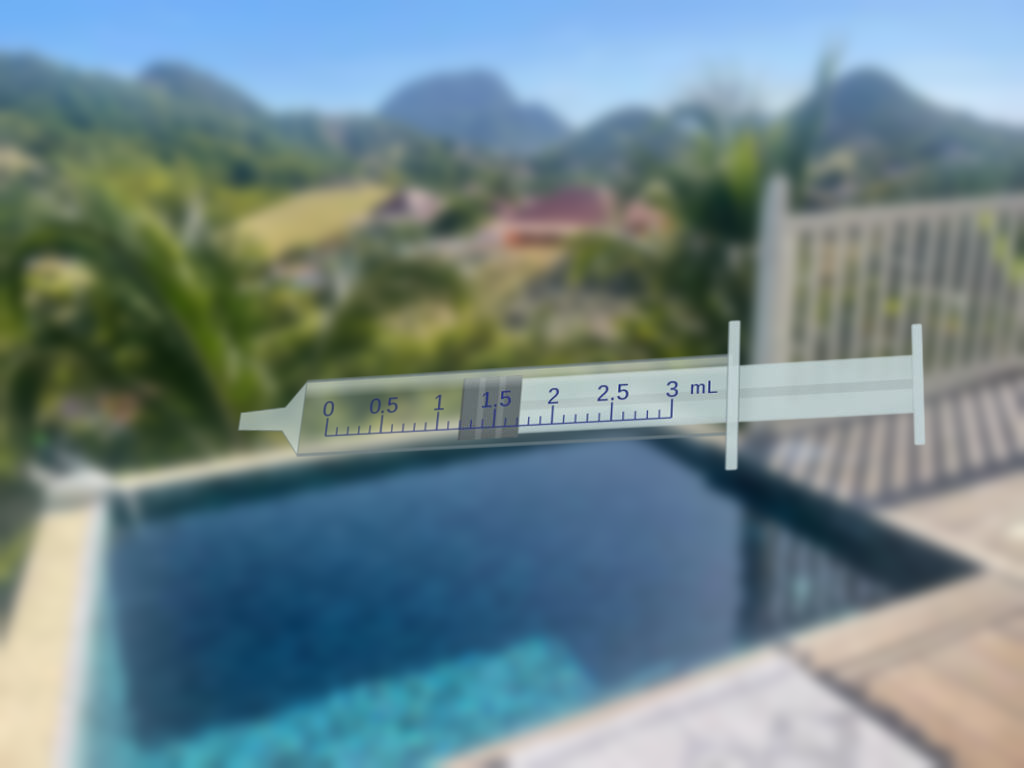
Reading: 1.2 (mL)
